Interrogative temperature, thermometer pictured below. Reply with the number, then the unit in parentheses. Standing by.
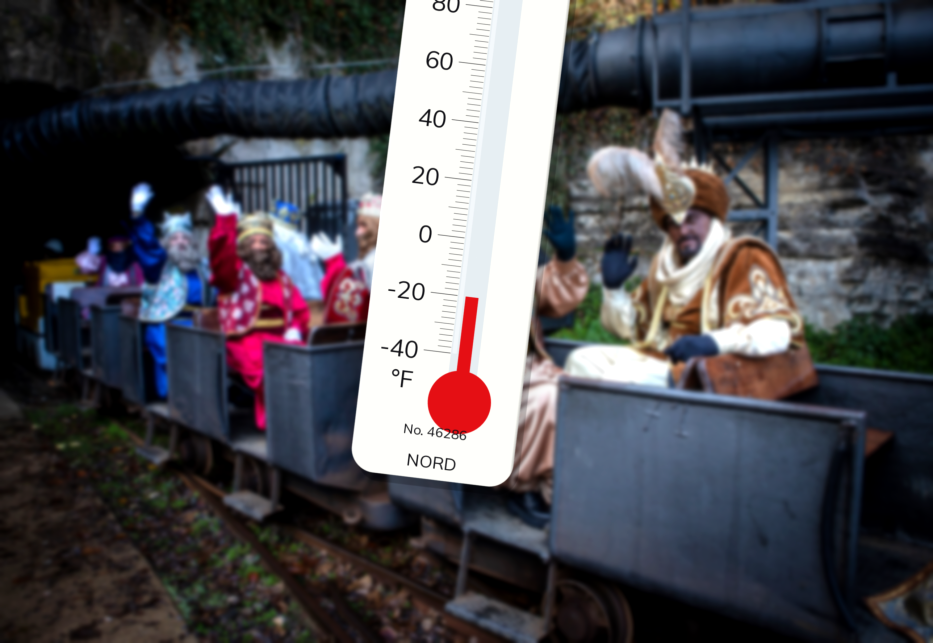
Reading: -20 (°F)
